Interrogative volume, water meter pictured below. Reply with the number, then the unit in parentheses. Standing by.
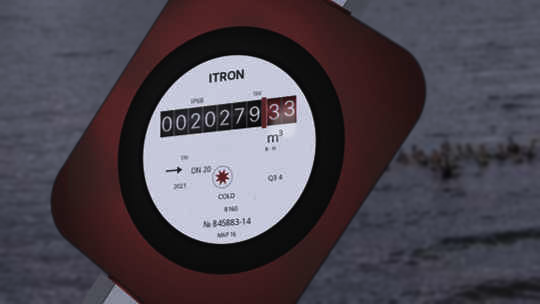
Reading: 20279.33 (m³)
